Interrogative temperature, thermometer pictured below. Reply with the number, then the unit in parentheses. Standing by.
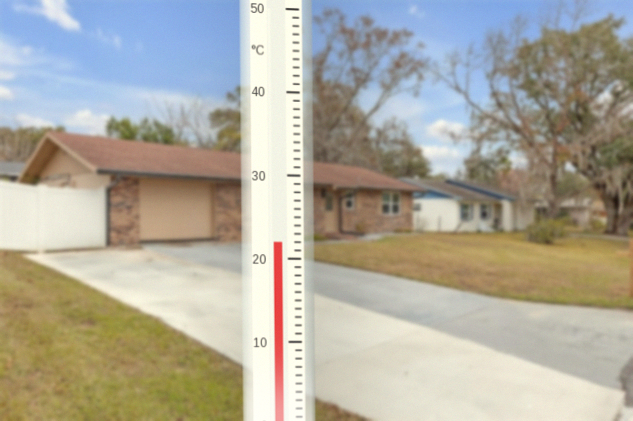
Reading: 22 (°C)
